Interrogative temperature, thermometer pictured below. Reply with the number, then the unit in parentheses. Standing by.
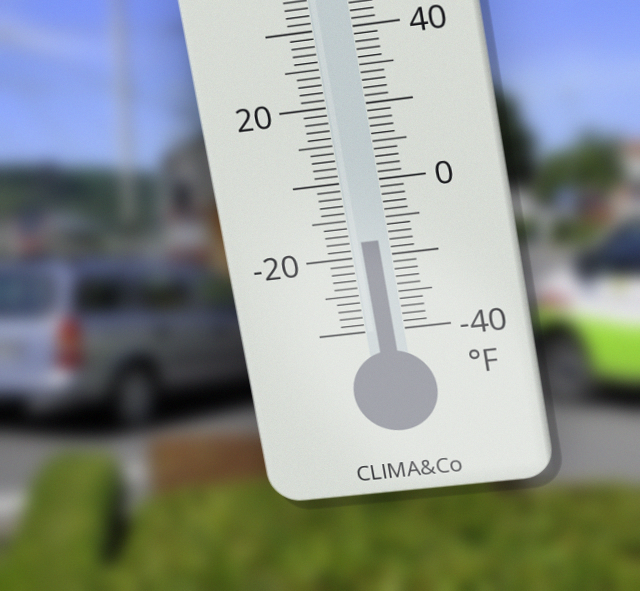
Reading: -16 (°F)
